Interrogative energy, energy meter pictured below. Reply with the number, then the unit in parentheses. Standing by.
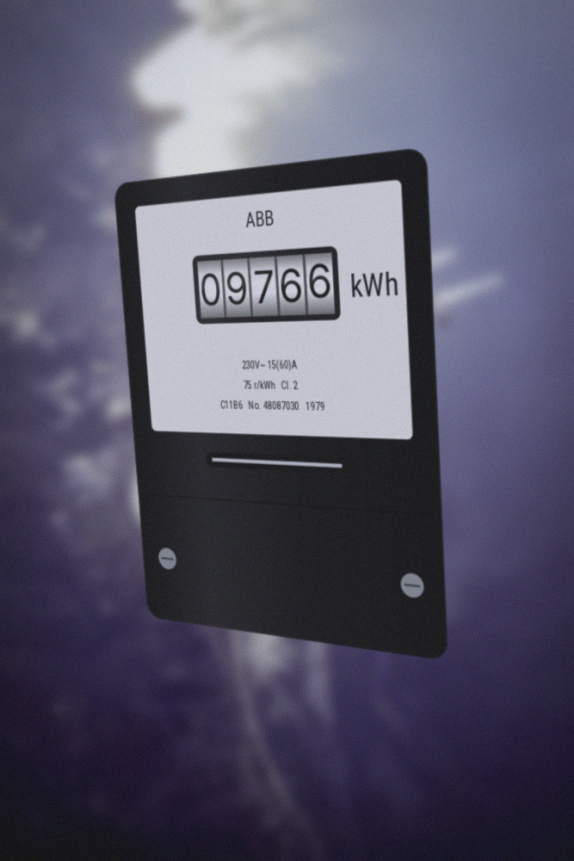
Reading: 9766 (kWh)
